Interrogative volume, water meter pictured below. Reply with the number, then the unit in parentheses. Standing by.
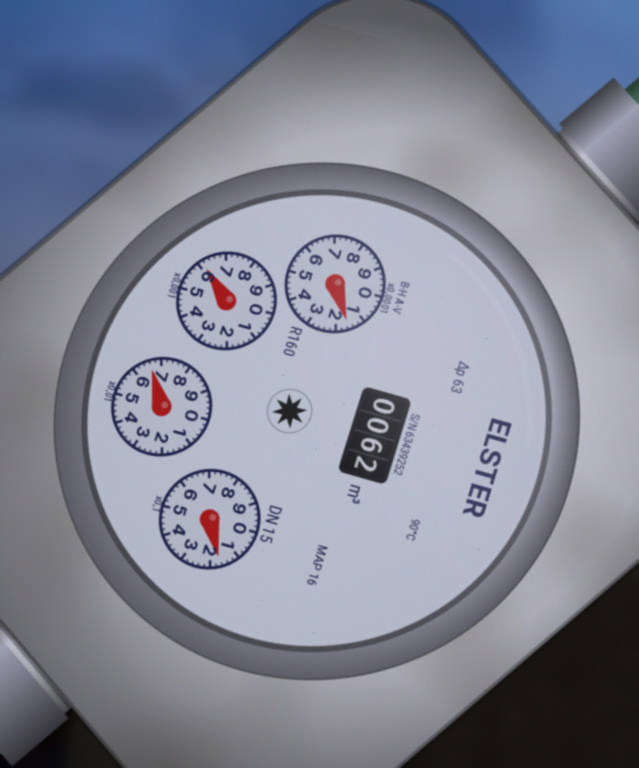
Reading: 62.1661 (m³)
